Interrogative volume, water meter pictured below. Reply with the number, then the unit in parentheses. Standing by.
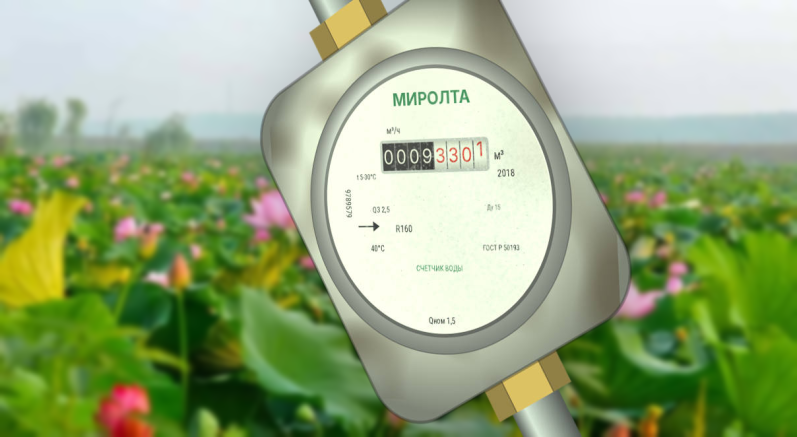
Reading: 9.3301 (m³)
